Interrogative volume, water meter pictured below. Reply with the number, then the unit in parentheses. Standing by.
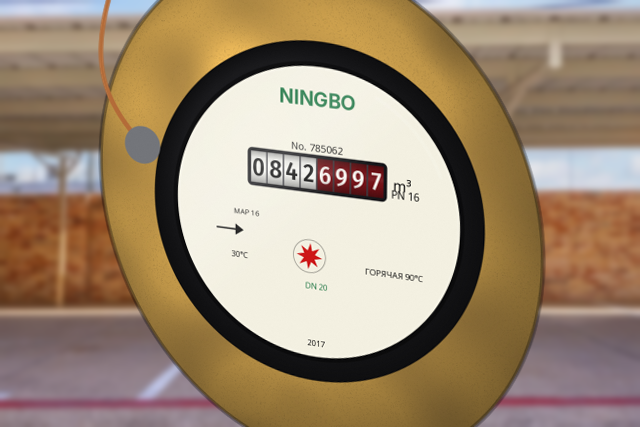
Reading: 842.6997 (m³)
